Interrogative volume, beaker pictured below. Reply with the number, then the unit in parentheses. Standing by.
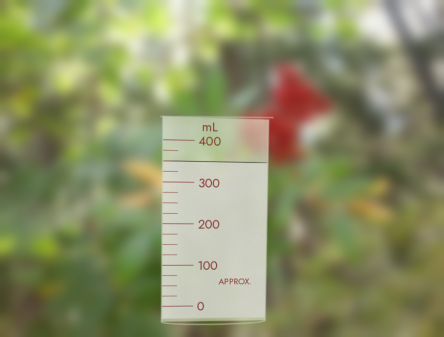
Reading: 350 (mL)
